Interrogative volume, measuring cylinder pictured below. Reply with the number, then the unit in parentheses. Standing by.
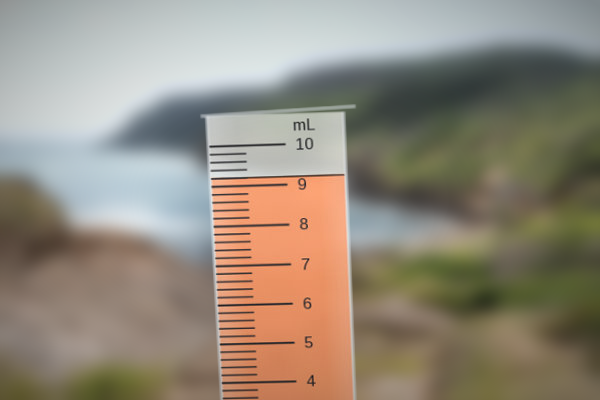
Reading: 9.2 (mL)
